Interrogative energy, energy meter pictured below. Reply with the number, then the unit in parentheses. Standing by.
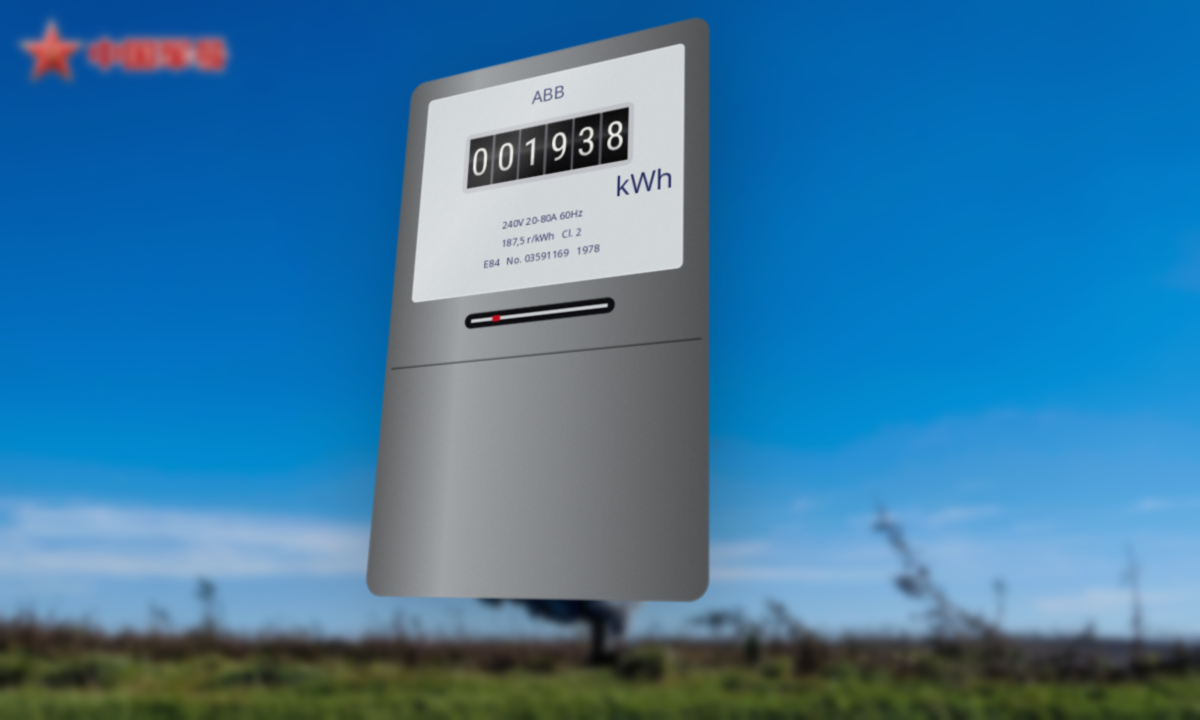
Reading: 1938 (kWh)
